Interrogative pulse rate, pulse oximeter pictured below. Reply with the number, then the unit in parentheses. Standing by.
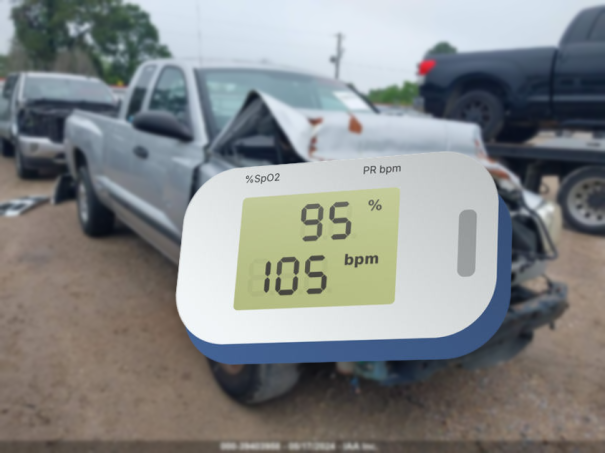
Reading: 105 (bpm)
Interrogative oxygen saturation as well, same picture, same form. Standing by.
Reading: 95 (%)
